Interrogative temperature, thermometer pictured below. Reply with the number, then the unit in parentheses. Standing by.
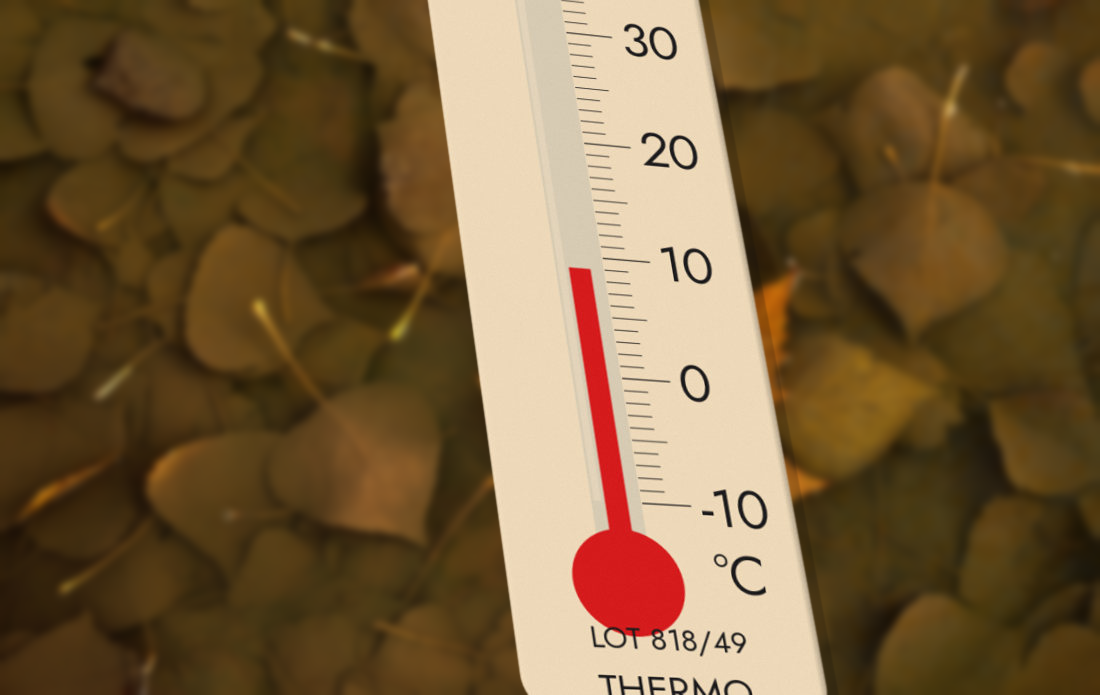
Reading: 9 (°C)
